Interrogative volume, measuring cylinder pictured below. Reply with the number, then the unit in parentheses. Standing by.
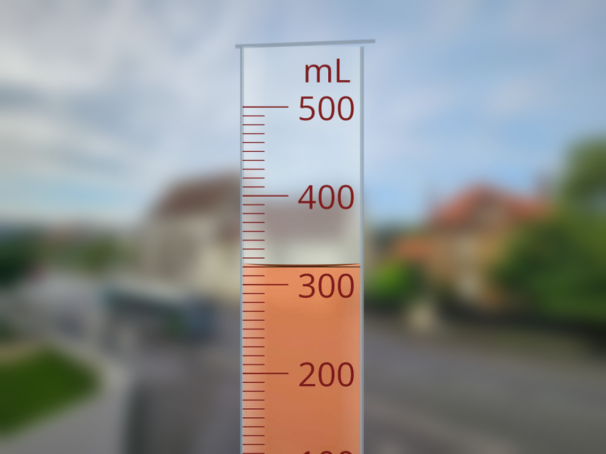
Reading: 320 (mL)
